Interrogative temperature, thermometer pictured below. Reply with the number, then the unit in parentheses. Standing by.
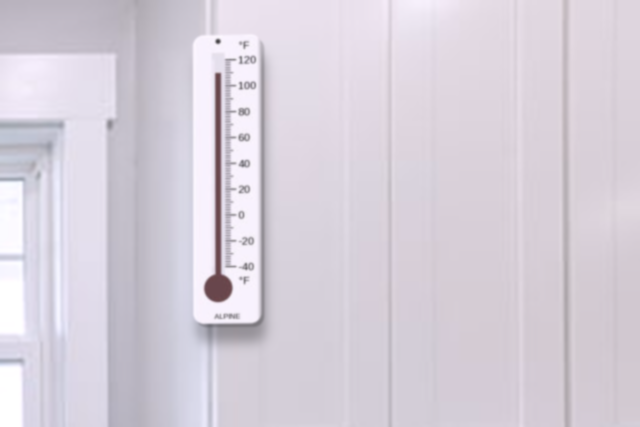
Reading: 110 (°F)
